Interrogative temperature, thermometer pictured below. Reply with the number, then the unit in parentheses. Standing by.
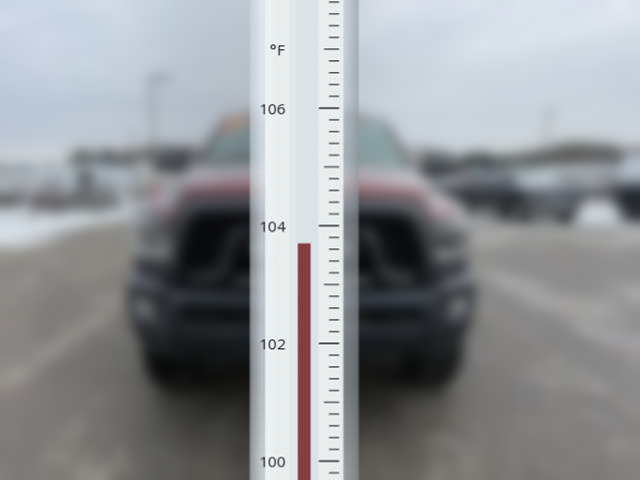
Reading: 103.7 (°F)
